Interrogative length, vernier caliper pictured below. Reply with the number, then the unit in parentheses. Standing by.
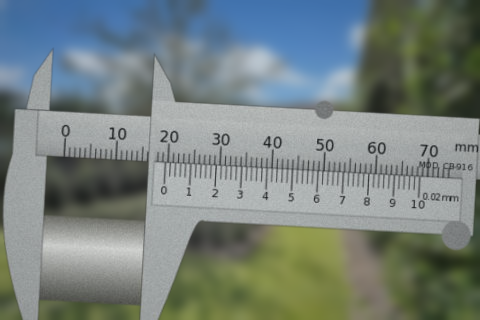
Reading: 19.5 (mm)
